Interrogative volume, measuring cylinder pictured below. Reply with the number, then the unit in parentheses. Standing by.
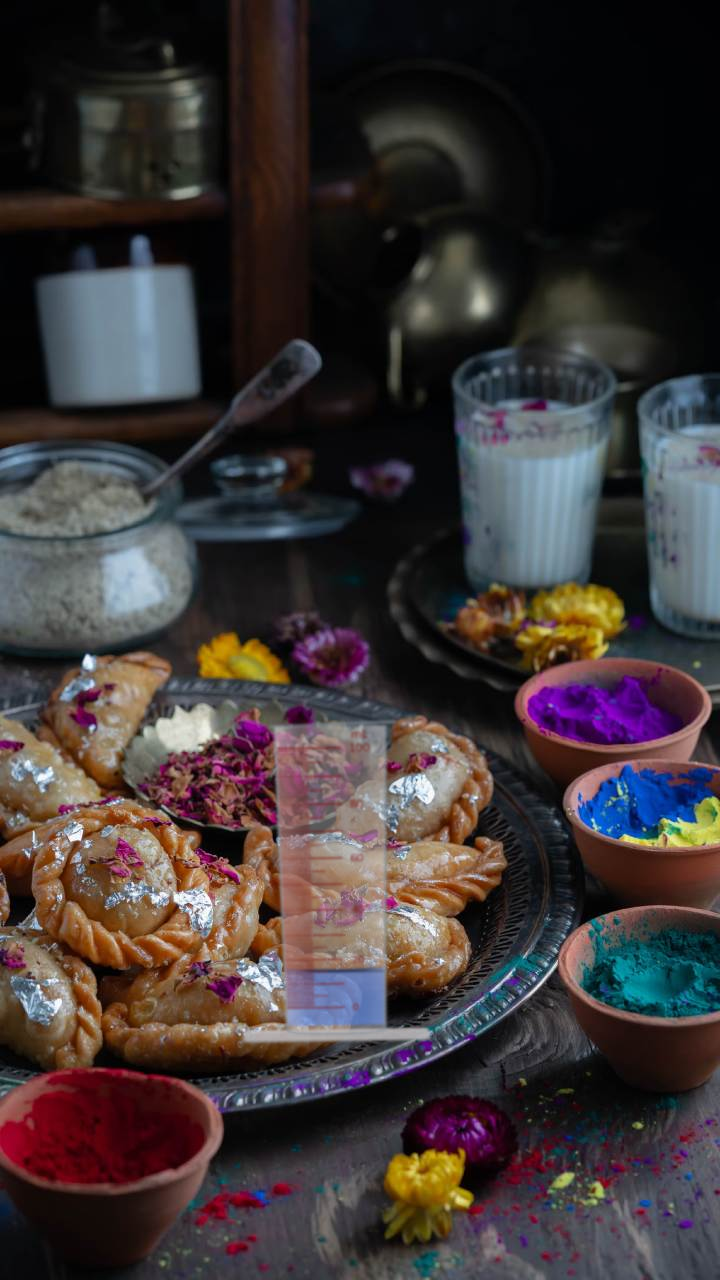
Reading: 15 (mL)
